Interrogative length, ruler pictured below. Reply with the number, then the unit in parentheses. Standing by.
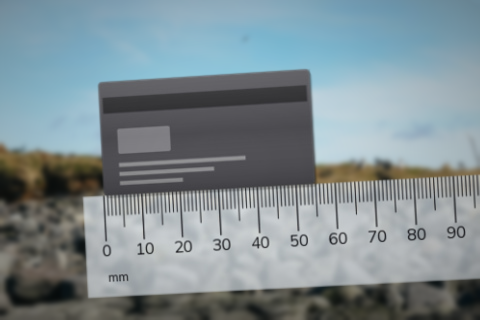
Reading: 55 (mm)
